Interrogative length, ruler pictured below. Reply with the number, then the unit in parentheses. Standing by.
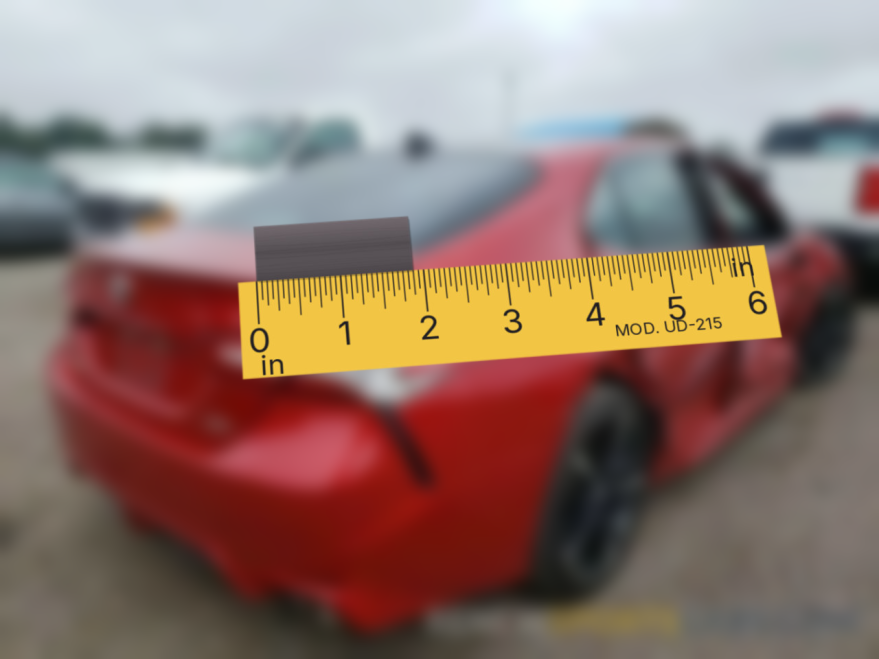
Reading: 1.875 (in)
